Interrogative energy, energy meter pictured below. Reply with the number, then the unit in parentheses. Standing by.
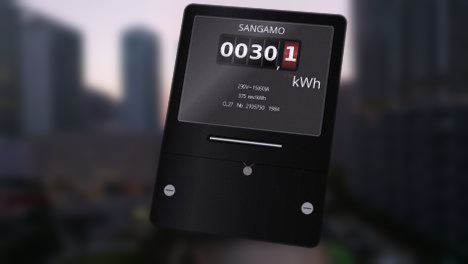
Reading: 30.1 (kWh)
